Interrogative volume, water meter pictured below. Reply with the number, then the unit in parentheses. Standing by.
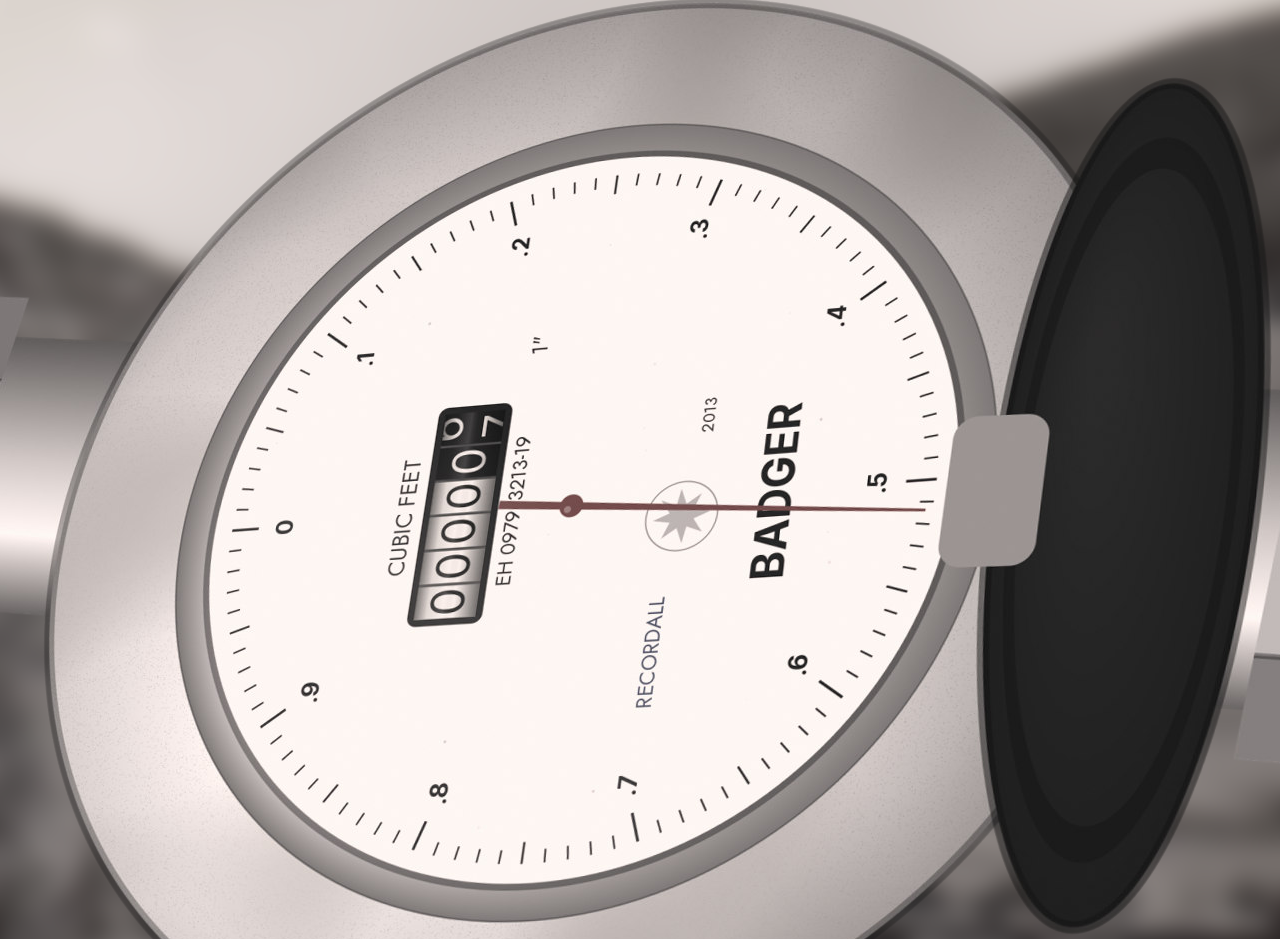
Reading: 6.51 (ft³)
